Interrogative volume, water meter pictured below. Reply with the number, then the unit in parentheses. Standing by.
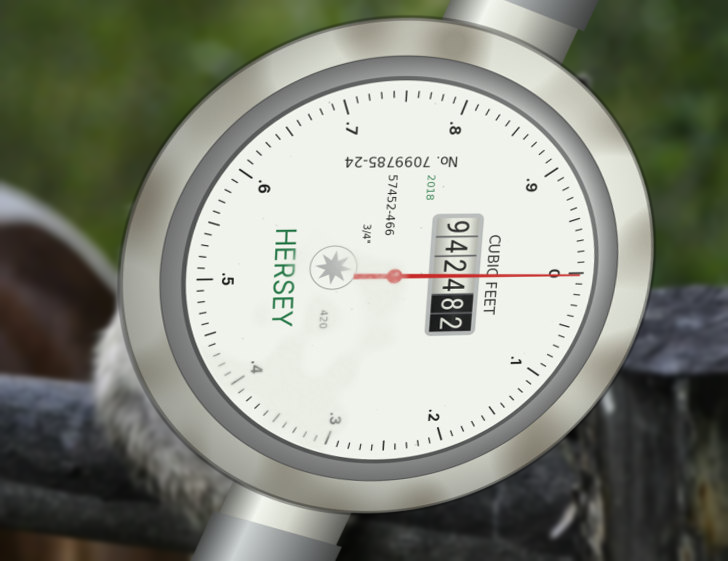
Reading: 942482.00 (ft³)
